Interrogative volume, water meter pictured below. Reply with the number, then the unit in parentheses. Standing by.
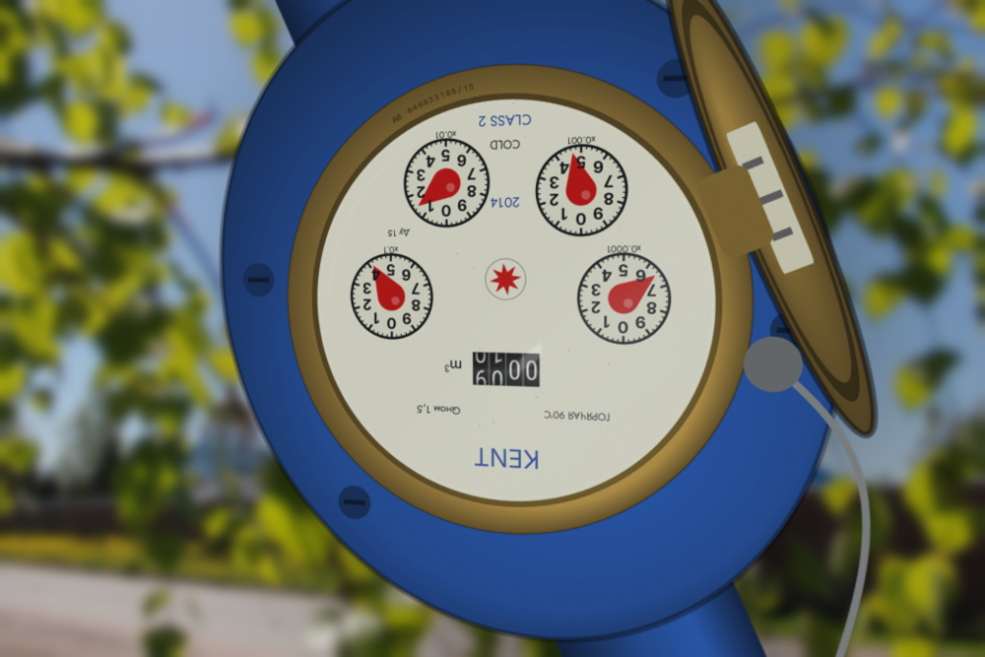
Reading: 9.4146 (m³)
